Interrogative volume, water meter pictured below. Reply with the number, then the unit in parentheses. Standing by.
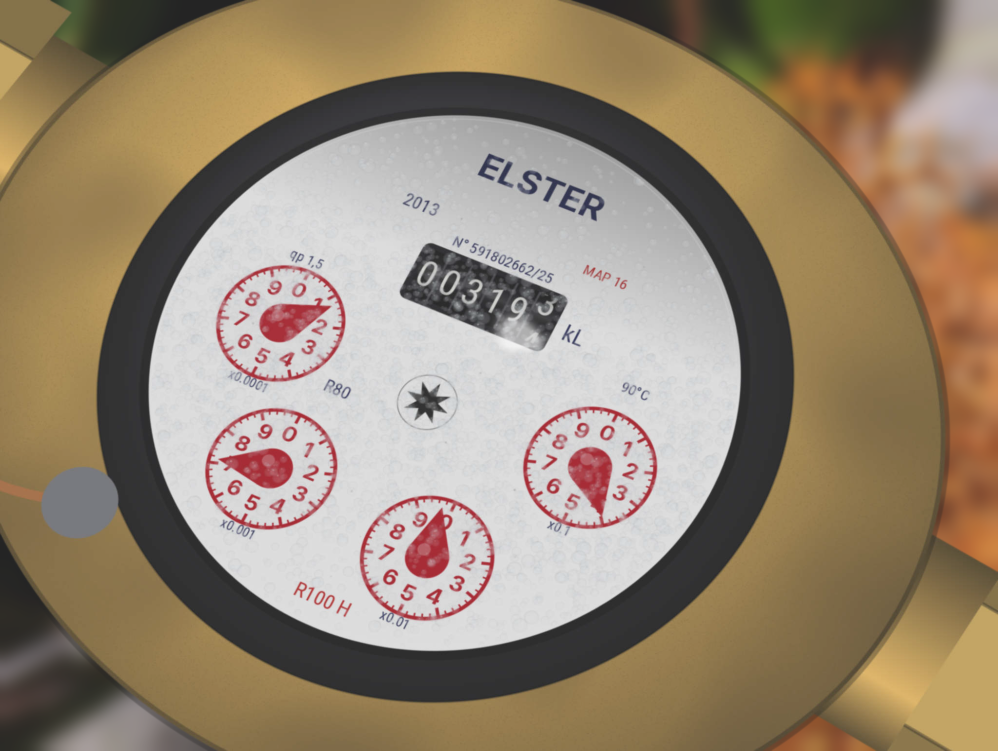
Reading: 3193.3971 (kL)
